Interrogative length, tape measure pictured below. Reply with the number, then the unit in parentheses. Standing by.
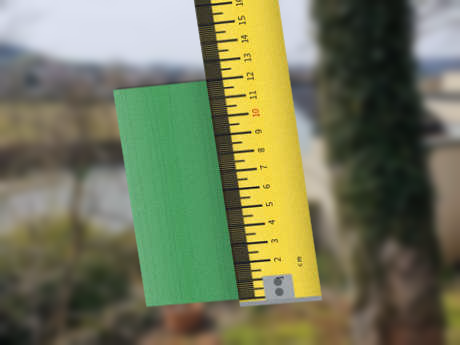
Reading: 12 (cm)
